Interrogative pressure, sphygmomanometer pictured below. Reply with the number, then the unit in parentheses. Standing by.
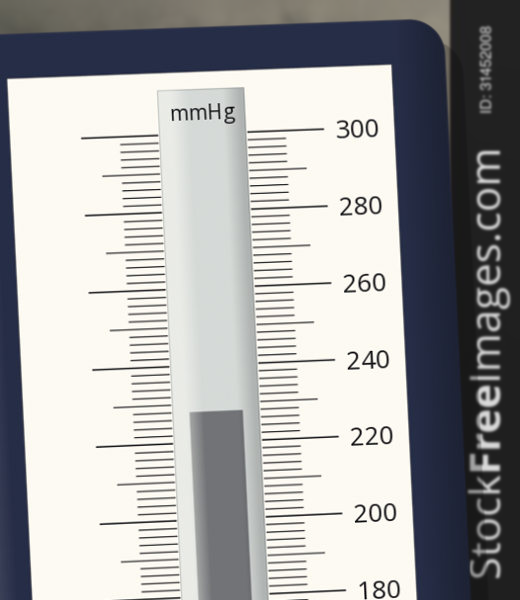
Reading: 228 (mmHg)
